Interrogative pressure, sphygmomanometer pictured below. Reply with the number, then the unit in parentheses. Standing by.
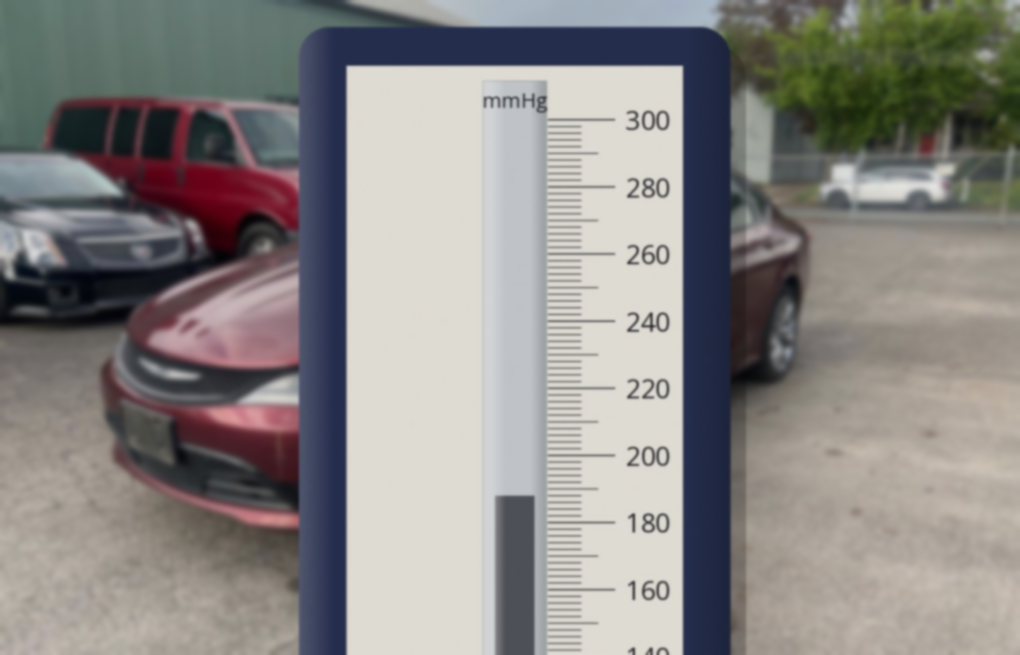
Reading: 188 (mmHg)
